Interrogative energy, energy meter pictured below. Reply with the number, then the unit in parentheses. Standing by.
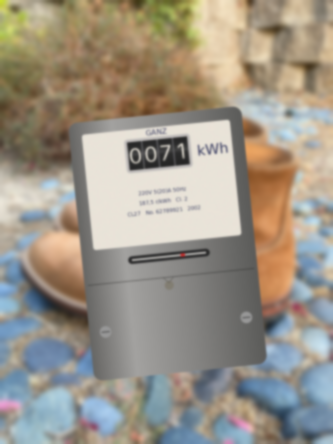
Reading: 71 (kWh)
